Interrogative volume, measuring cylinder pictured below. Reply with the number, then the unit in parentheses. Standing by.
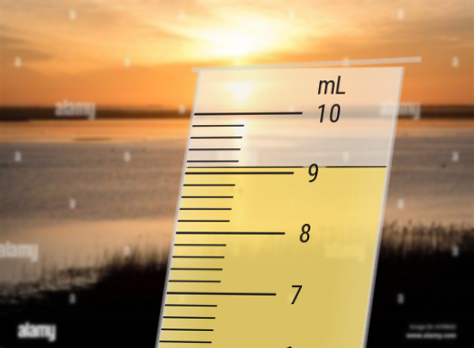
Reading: 9.1 (mL)
